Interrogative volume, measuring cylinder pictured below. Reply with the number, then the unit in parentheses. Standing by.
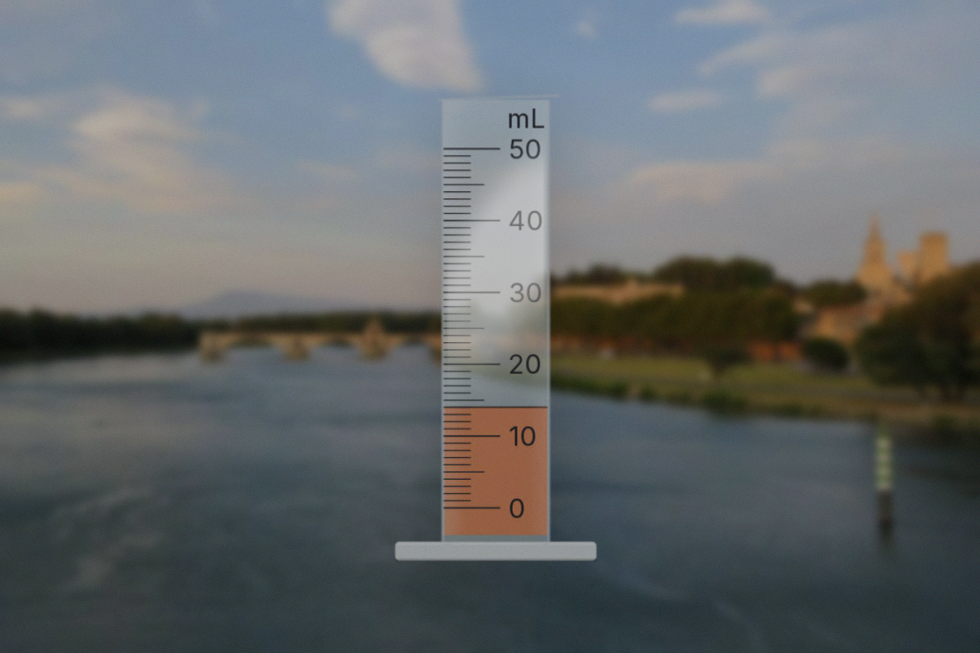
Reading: 14 (mL)
